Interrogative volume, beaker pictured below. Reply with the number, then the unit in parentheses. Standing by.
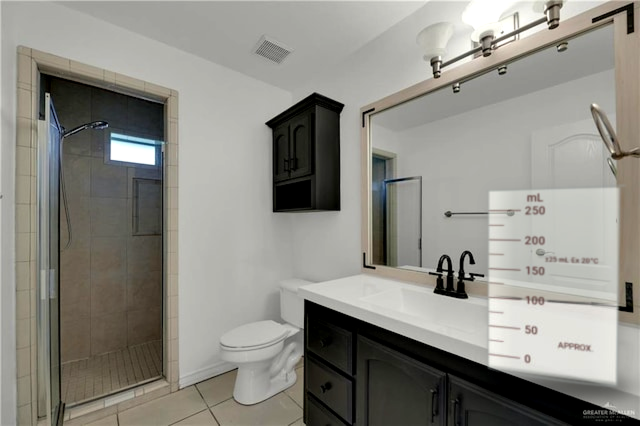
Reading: 100 (mL)
